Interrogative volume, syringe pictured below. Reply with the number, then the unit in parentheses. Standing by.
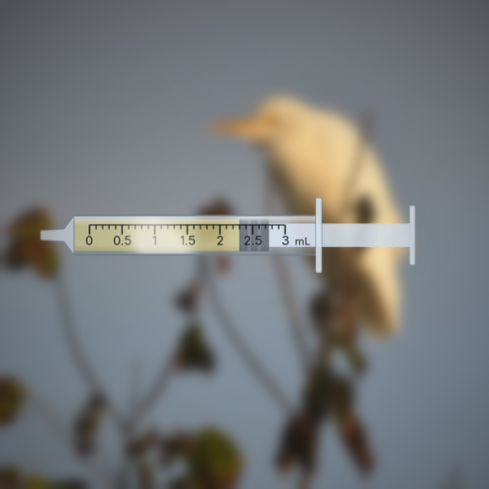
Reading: 2.3 (mL)
